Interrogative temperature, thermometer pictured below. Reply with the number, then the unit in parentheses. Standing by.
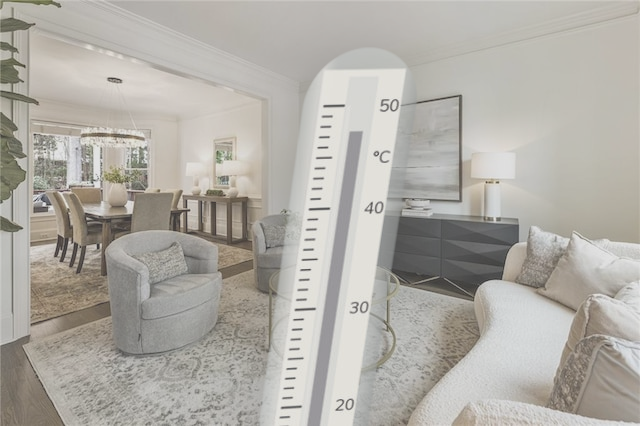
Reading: 47.5 (°C)
